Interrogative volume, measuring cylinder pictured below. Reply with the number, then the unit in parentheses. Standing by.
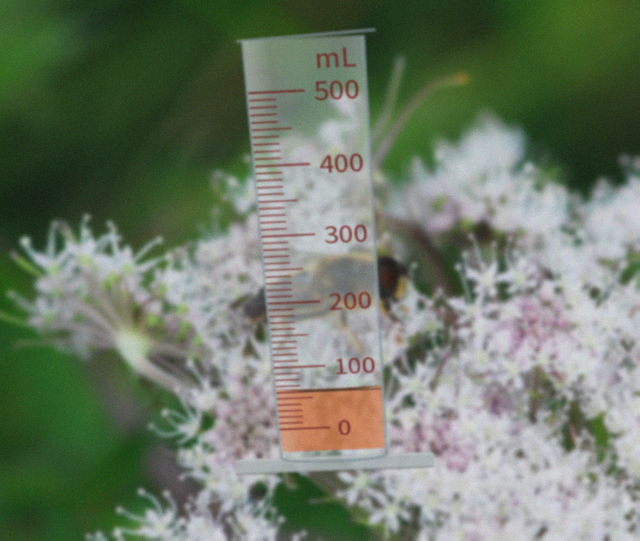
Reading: 60 (mL)
